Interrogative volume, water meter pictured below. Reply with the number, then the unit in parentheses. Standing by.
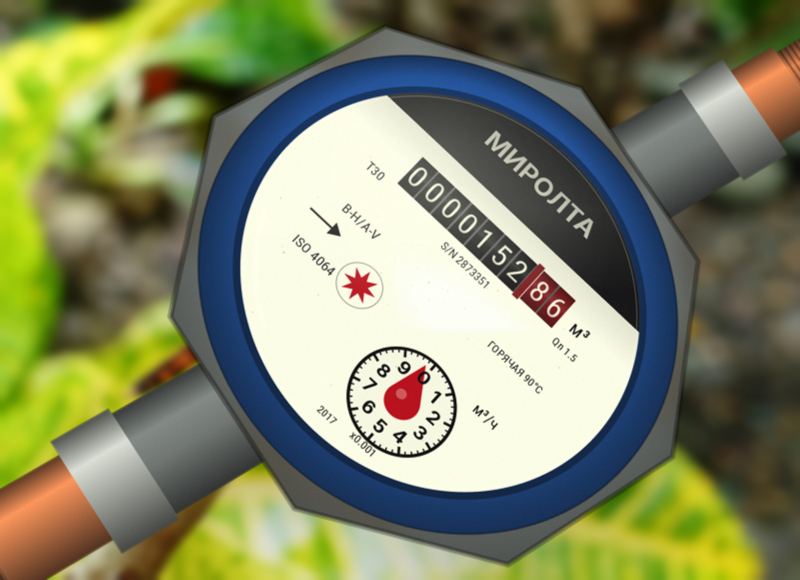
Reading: 152.859 (m³)
